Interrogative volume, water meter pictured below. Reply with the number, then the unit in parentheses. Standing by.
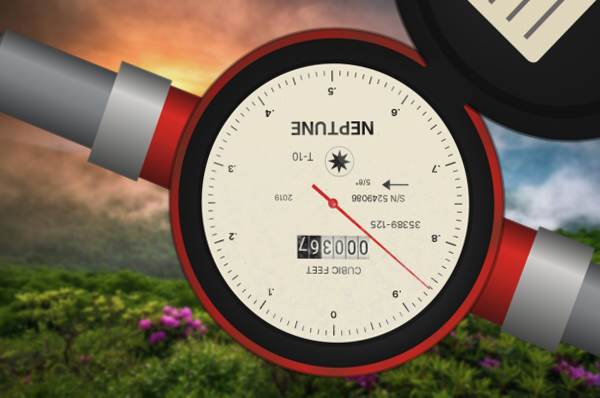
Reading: 366.86 (ft³)
